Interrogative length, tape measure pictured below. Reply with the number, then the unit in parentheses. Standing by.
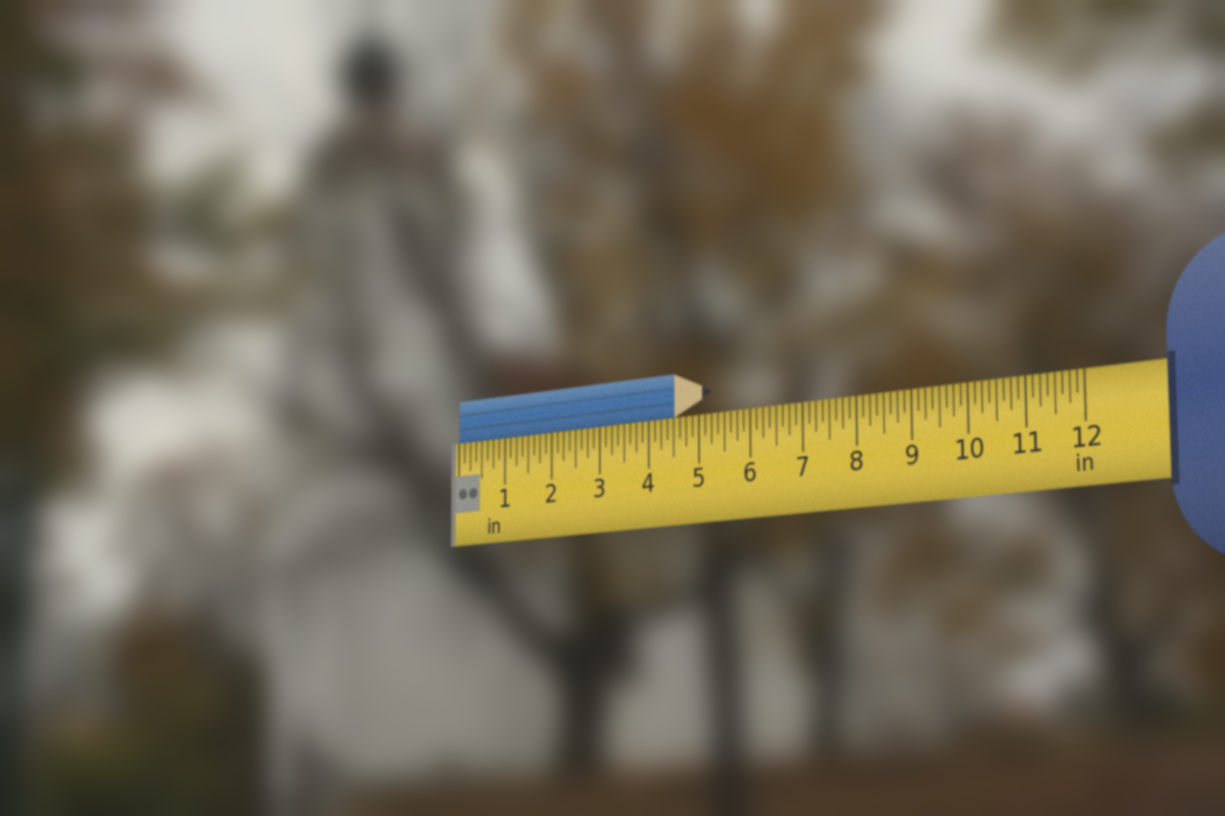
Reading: 5.25 (in)
